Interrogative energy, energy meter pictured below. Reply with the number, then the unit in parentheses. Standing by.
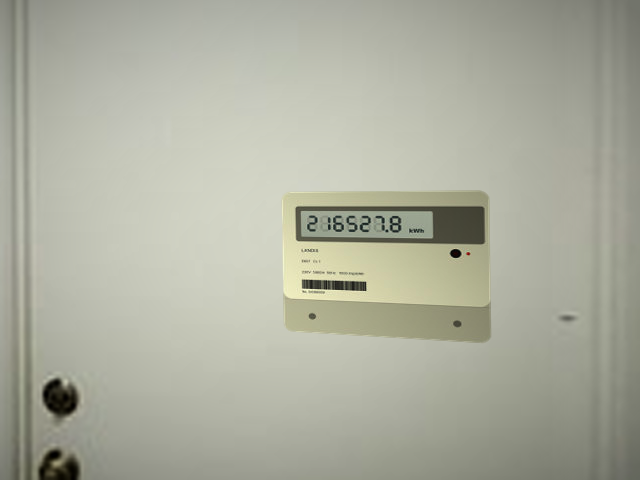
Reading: 216527.8 (kWh)
